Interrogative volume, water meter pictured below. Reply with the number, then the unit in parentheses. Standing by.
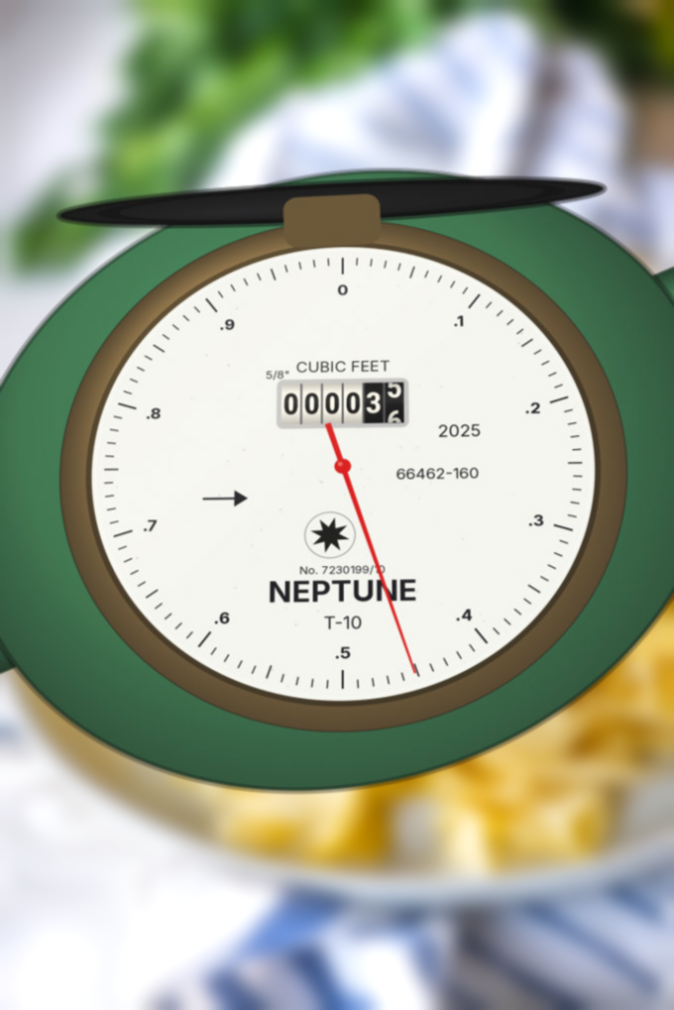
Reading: 35.45 (ft³)
